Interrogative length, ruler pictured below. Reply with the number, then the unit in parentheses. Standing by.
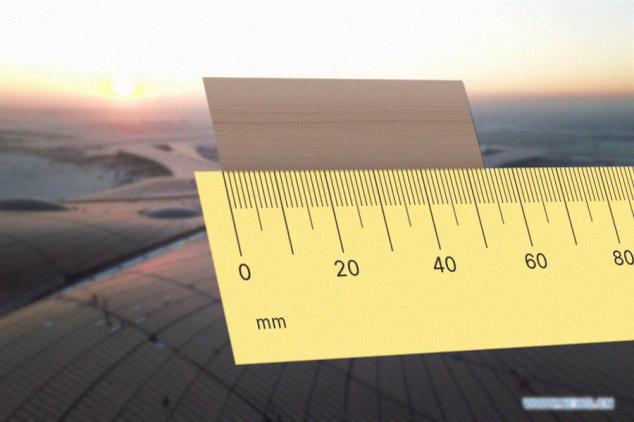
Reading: 54 (mm)
